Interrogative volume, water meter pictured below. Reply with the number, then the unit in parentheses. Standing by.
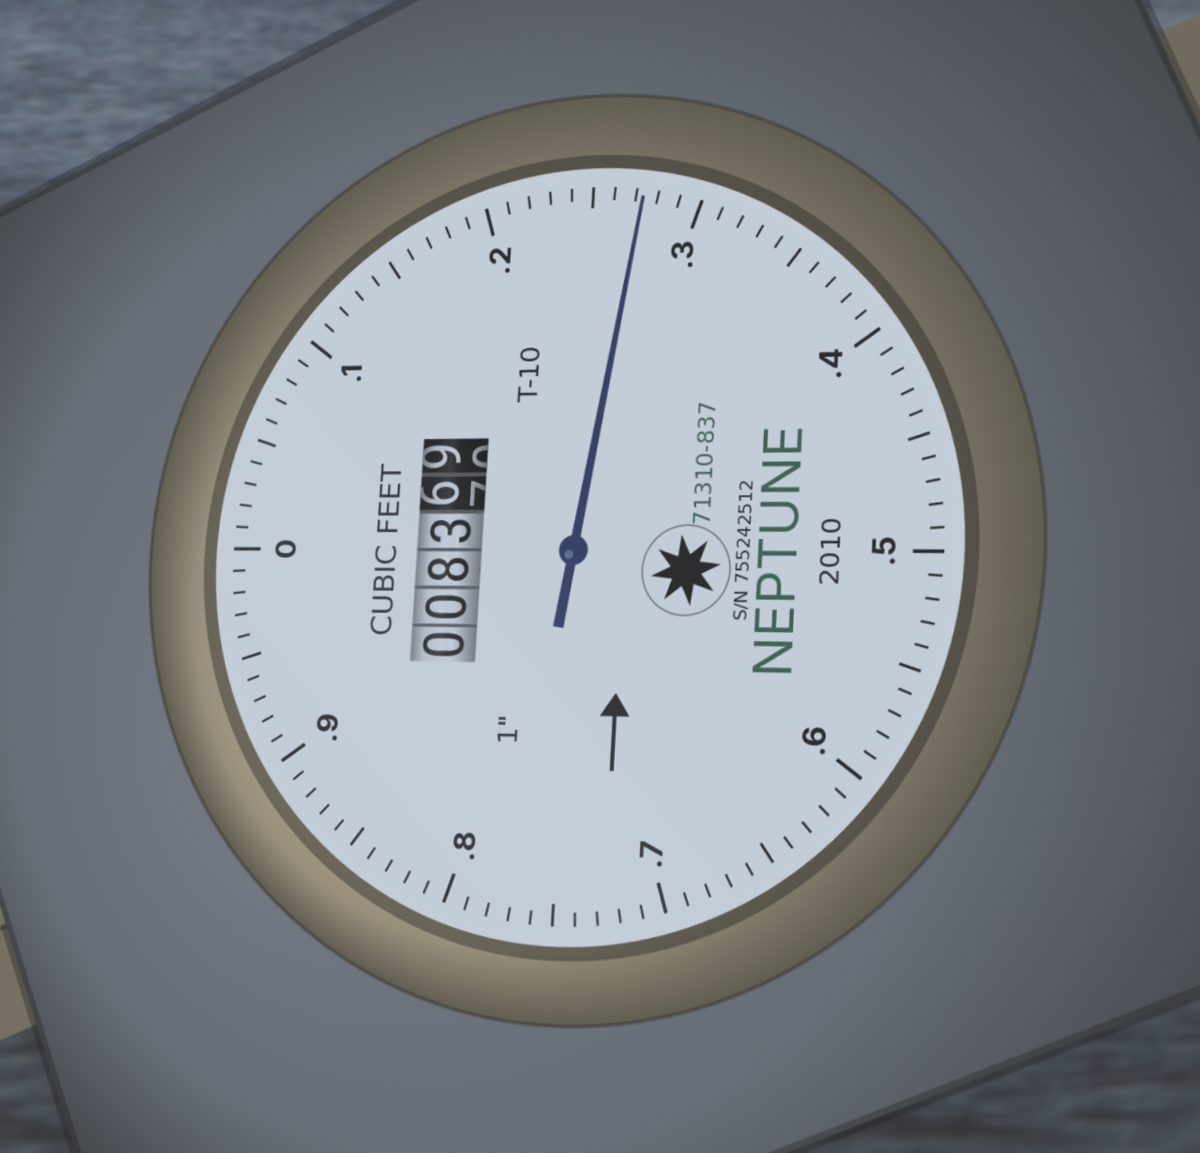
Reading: 8369.27 (ft³)
